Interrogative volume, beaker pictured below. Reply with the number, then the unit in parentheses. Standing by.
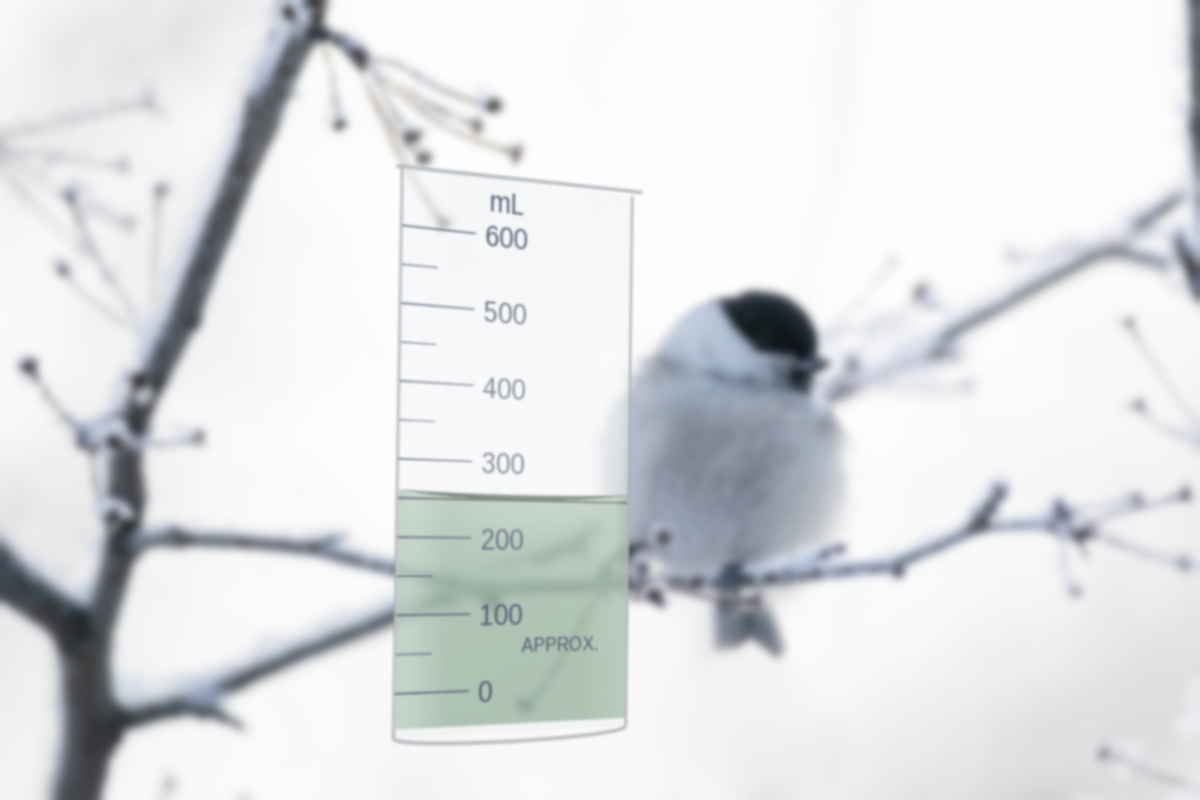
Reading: 250 (mL)
